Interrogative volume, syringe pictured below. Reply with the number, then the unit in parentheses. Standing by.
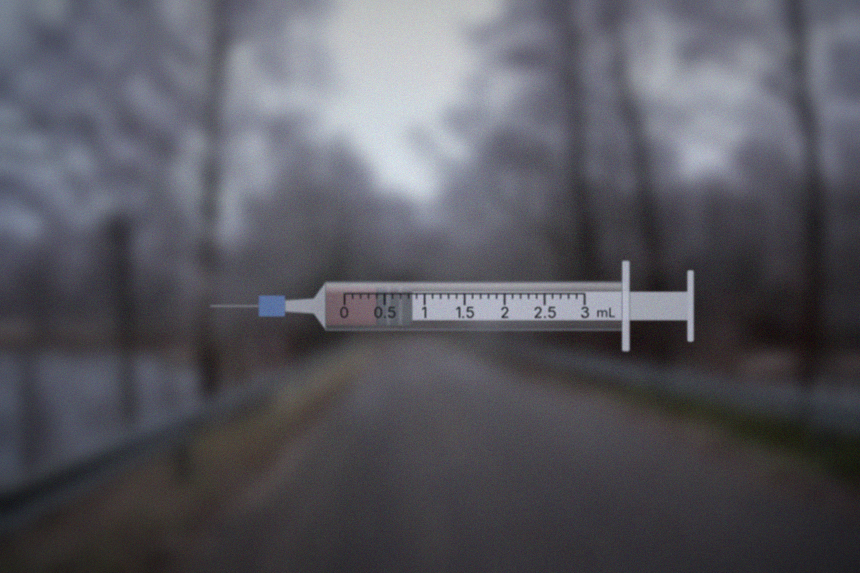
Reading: 0.4 (mL)
